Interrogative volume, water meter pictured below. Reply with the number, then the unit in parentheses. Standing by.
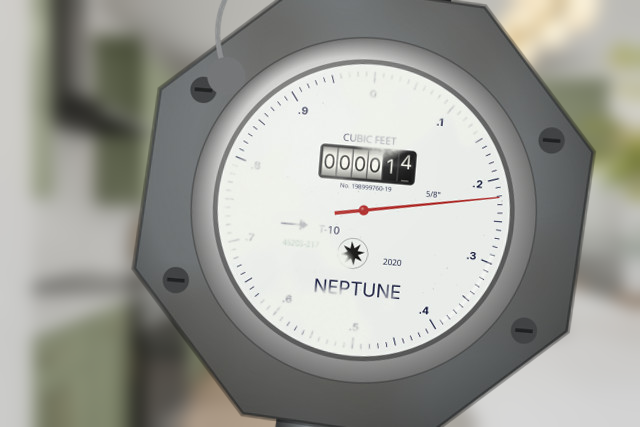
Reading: 14.22 (ft³)
